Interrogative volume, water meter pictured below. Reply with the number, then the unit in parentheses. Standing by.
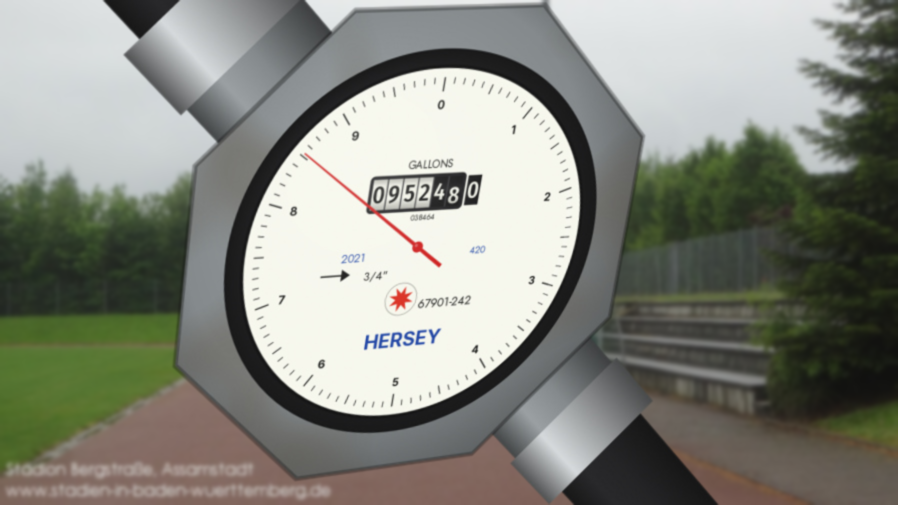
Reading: 952478.5 (gal)
